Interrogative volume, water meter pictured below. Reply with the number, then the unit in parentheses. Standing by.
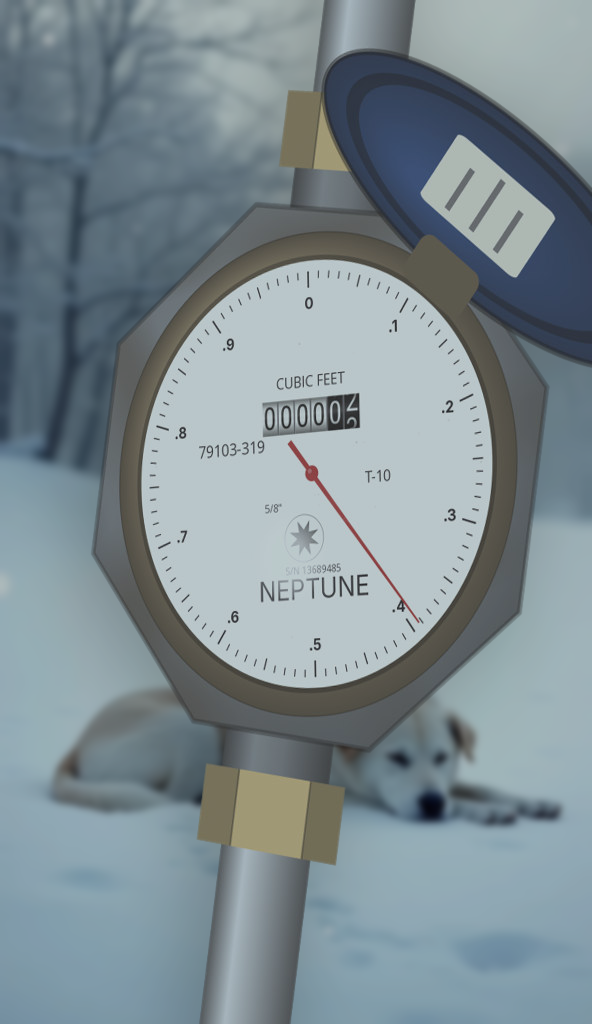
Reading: 2.39 (ft³)
